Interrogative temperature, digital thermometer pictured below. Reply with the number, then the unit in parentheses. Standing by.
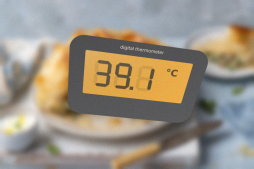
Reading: 39.1 (°C)
